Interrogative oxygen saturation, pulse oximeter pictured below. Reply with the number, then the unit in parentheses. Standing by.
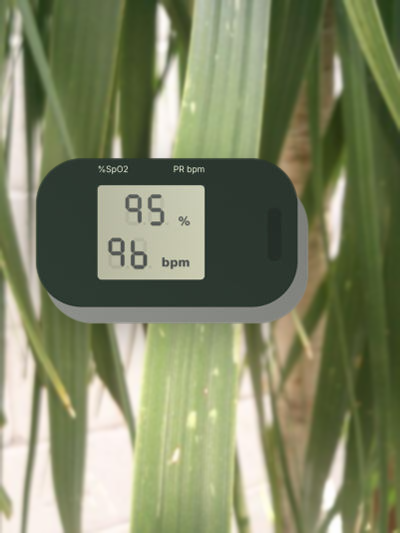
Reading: 95 (%)
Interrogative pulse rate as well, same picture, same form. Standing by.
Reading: 96 (bpm)
